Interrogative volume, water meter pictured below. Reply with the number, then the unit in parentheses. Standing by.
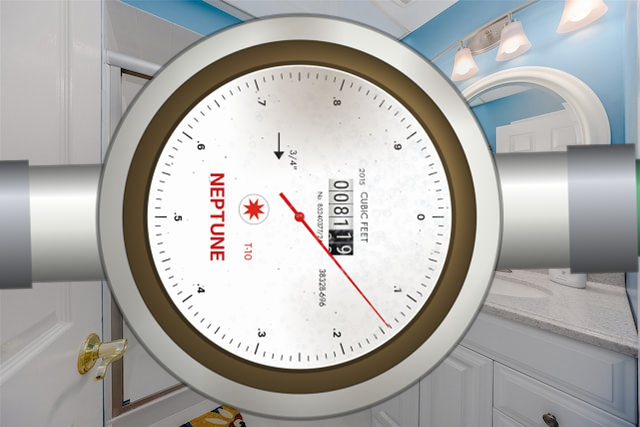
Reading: 8119.14 (ft³)
